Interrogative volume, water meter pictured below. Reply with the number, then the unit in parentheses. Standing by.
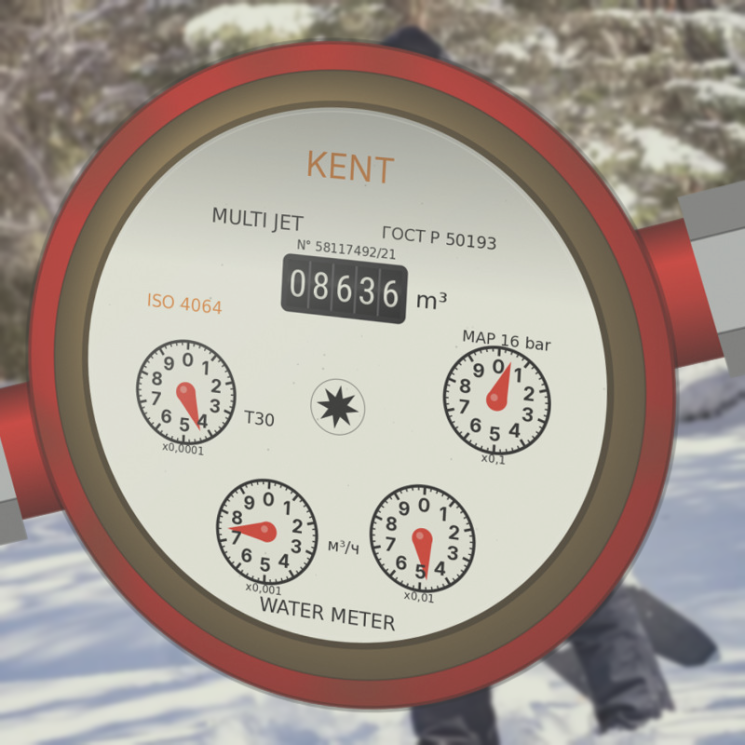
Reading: 8636.0474 (m³)
